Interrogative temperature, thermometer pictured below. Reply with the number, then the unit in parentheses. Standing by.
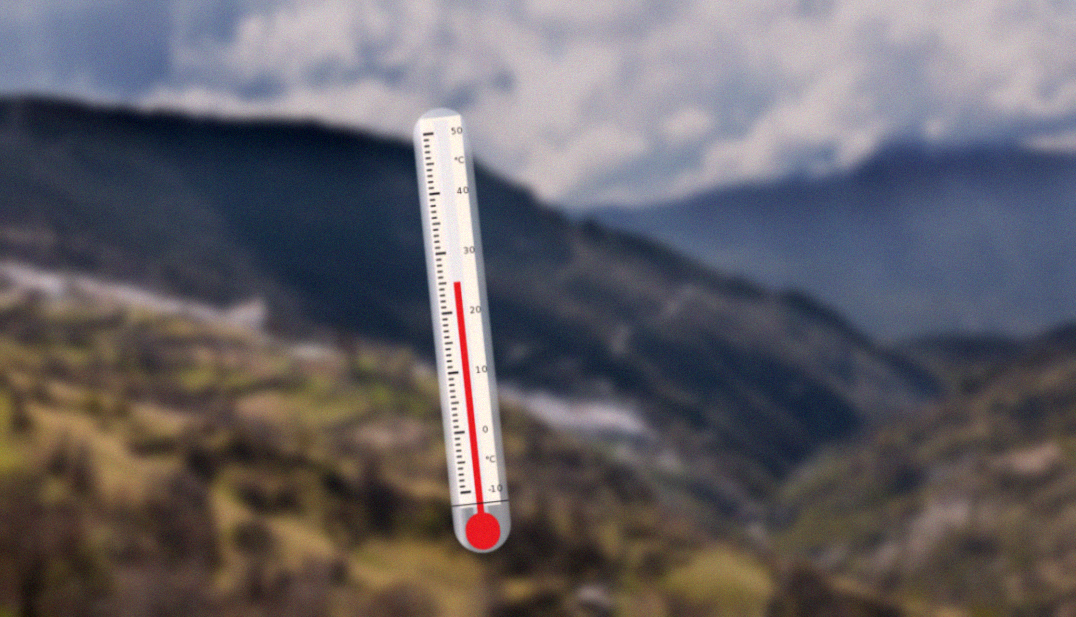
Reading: 25 (°C)
